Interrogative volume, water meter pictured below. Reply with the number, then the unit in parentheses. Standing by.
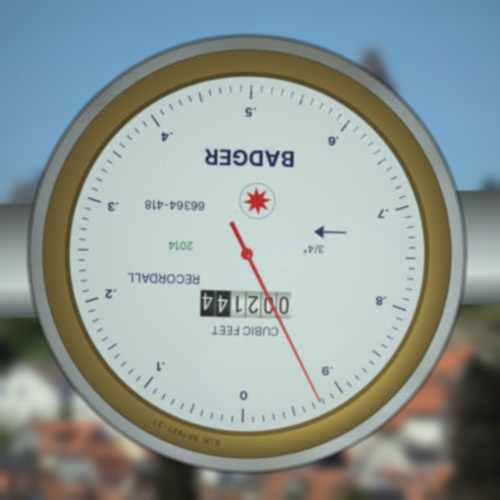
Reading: 2143.92 (ft³)
